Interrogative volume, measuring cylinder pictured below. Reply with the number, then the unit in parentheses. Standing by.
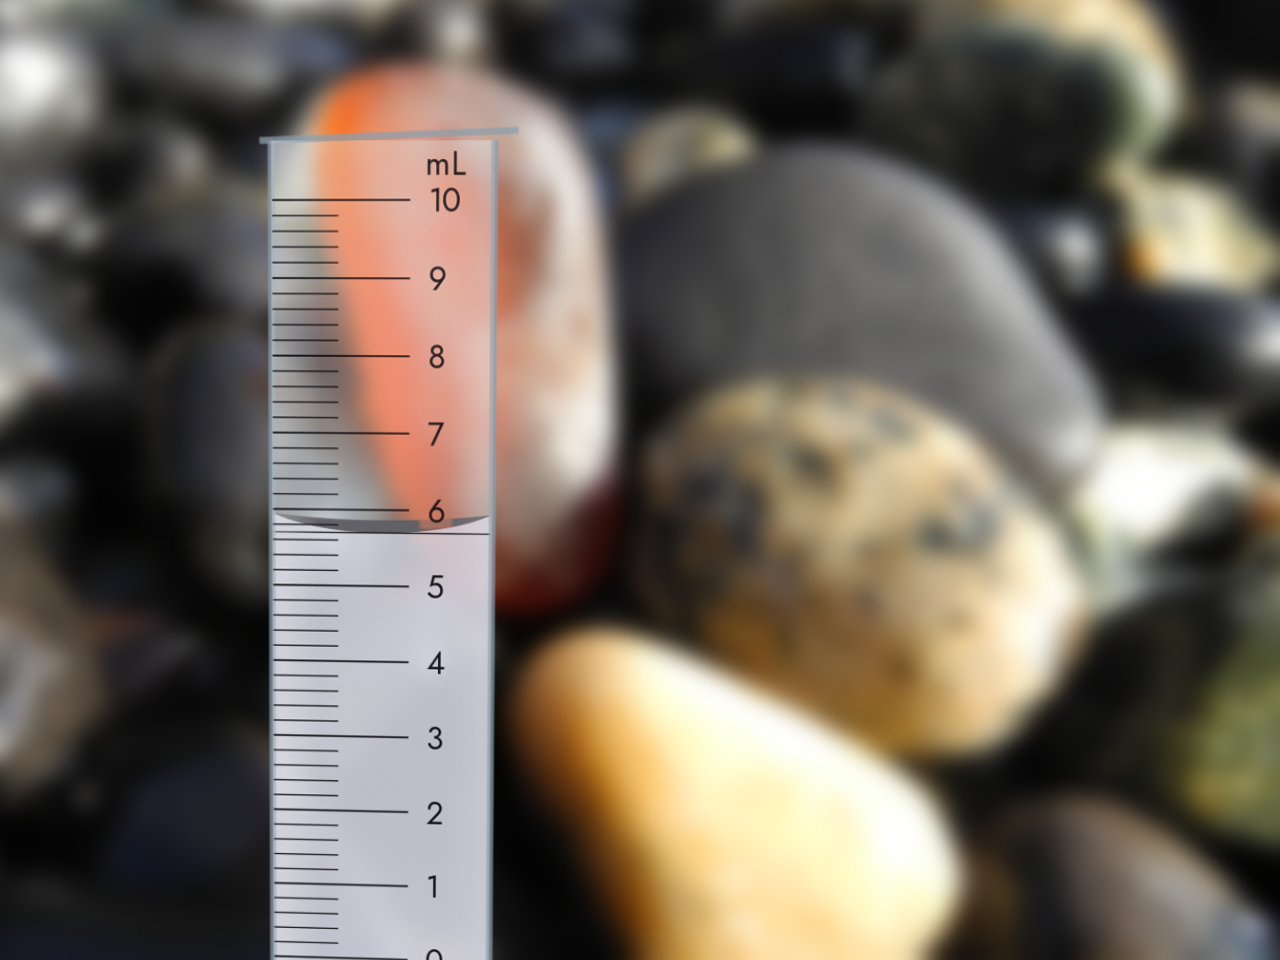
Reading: 5.7 (mL)
